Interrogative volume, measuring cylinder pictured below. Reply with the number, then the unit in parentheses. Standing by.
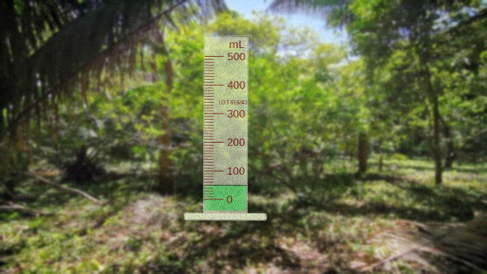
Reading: 50 (mL)
